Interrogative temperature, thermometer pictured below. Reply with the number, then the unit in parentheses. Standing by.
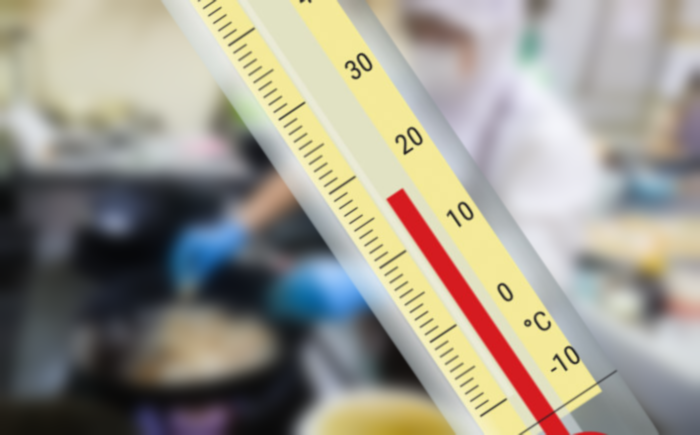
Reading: 16 (°C)
